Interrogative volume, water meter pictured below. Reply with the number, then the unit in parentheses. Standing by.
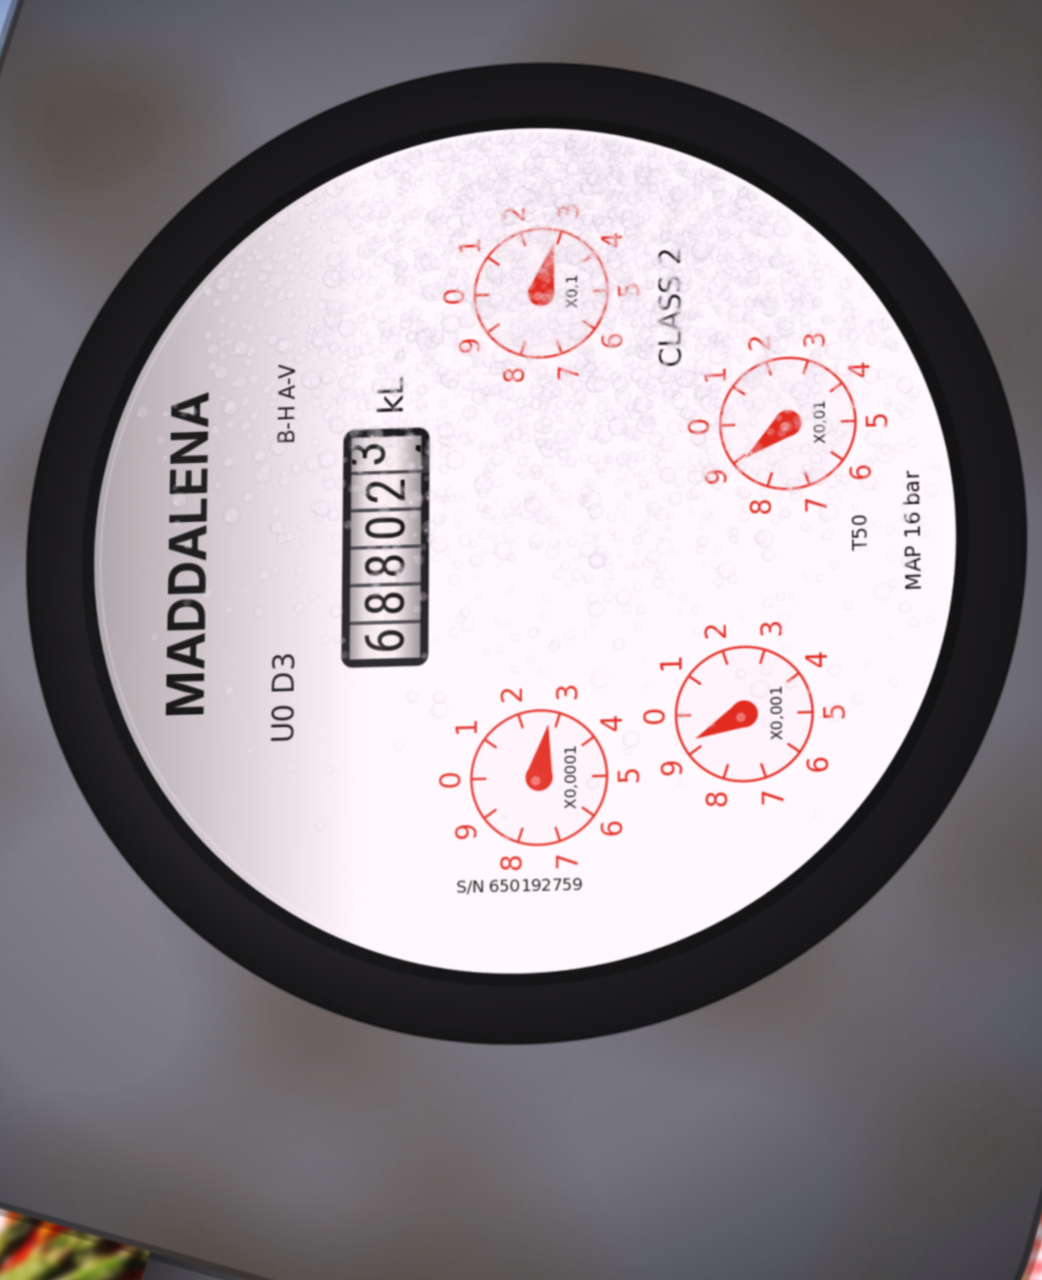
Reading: 688023.2892 (kL)
